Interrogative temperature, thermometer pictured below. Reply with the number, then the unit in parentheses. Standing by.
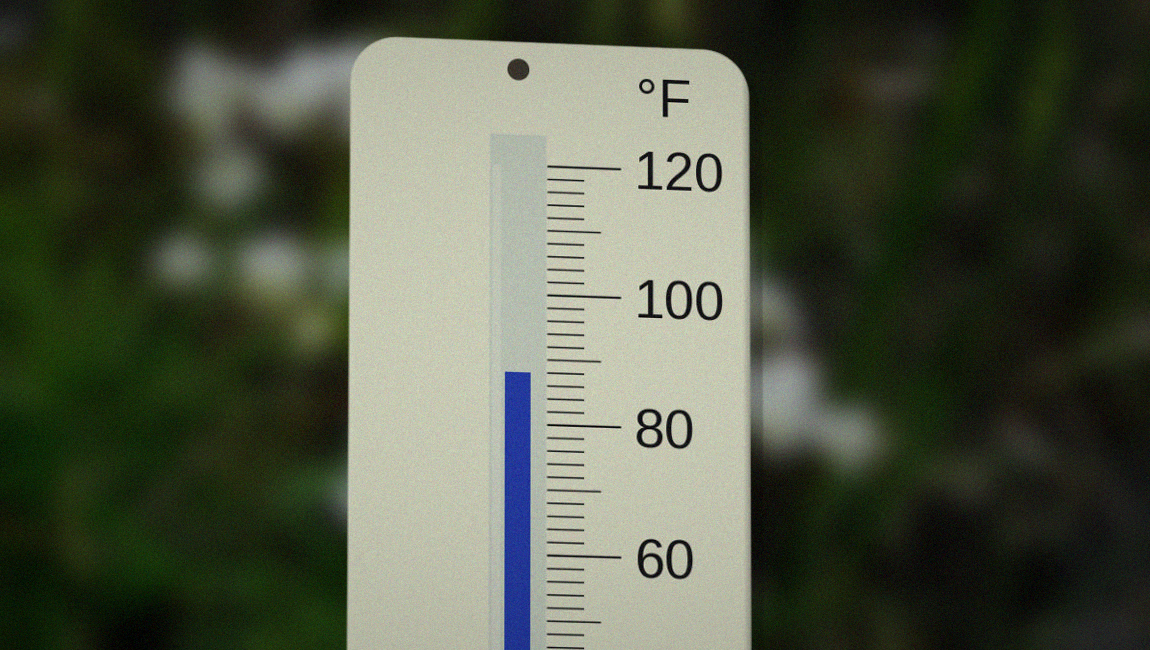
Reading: 88 (°F)
